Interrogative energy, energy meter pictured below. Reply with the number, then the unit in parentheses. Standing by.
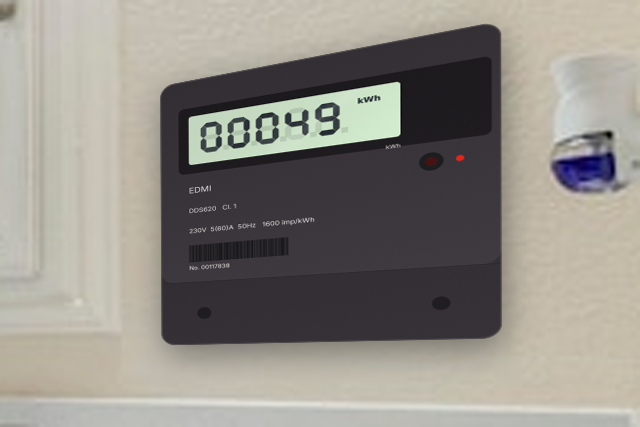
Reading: 49 (kWh)
